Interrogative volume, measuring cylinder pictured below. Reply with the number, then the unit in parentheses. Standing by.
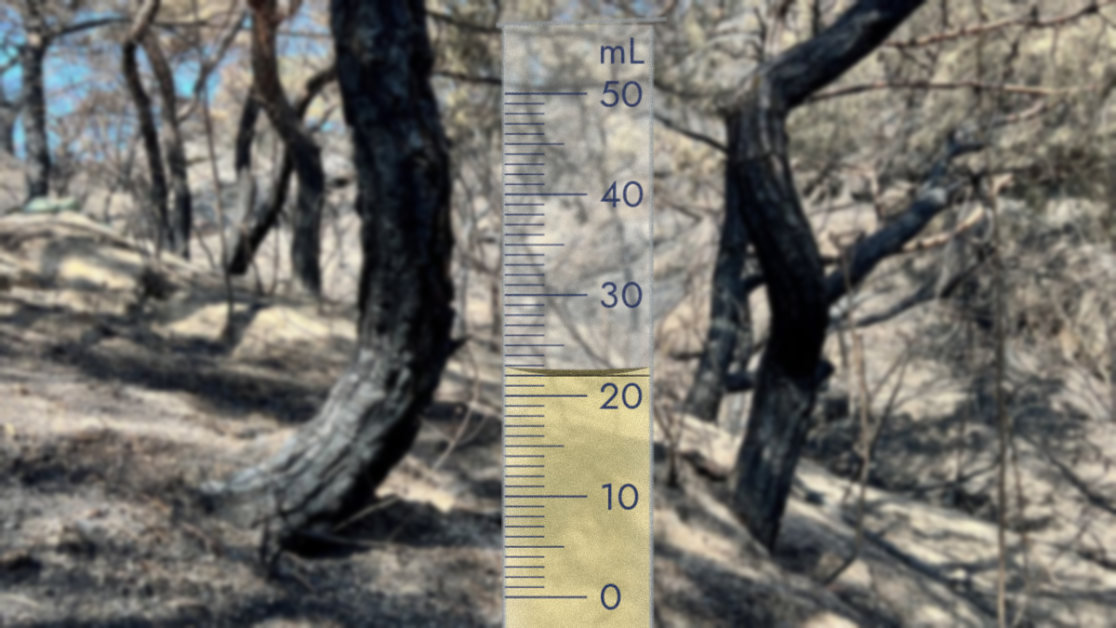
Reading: 22 (mL)
